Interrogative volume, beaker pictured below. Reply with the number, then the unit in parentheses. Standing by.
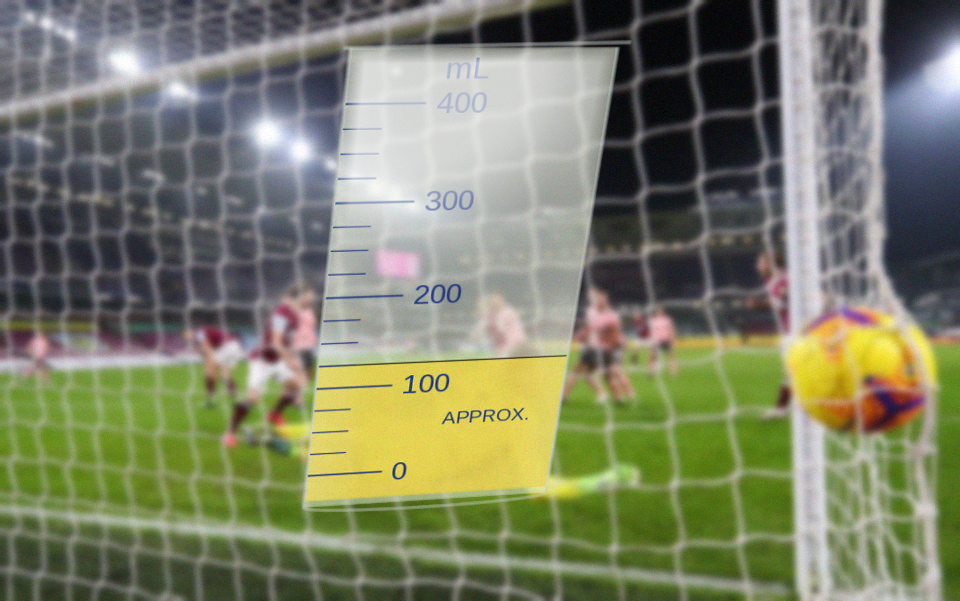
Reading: 125 (mL)
